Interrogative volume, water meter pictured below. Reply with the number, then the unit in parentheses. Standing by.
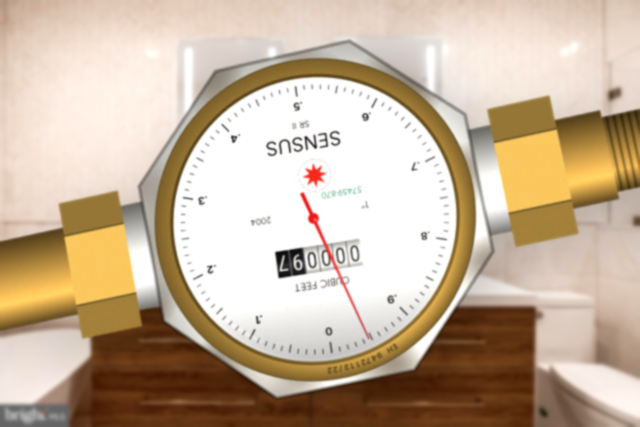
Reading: 96.95 (ft³)
